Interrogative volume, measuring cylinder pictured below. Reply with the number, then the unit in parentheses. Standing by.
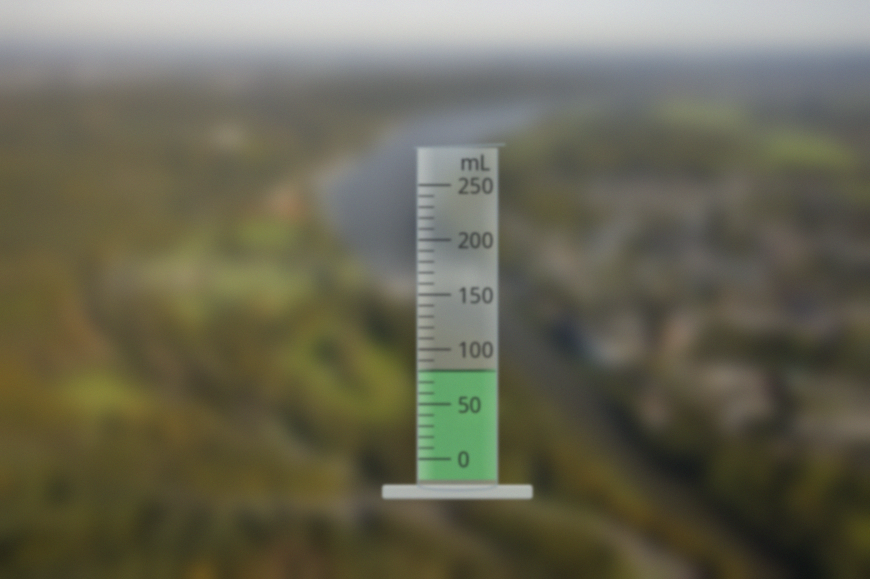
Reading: 80 (mL)
